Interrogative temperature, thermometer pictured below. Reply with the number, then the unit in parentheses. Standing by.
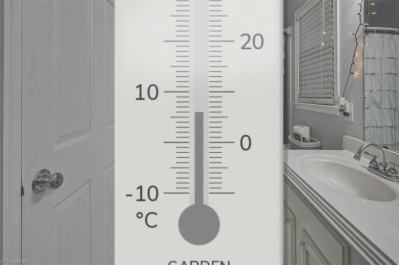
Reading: 6 (°C)
